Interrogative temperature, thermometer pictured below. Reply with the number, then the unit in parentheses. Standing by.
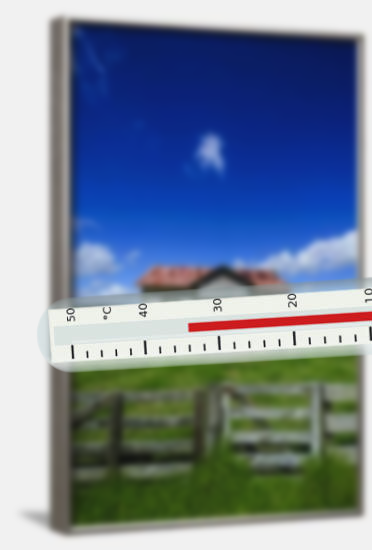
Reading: 34 (°C)
